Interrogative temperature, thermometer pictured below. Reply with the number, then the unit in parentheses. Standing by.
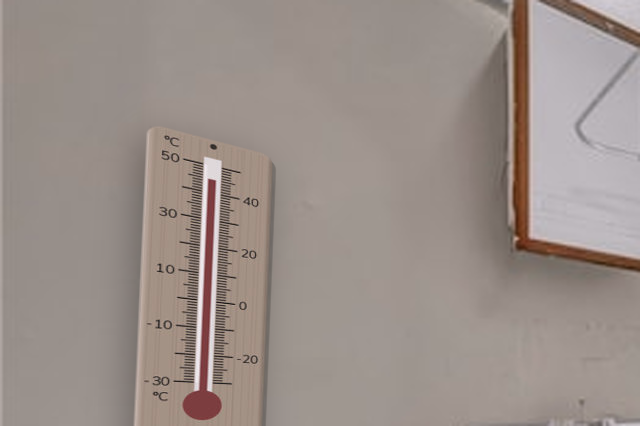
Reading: 45 (°C)
